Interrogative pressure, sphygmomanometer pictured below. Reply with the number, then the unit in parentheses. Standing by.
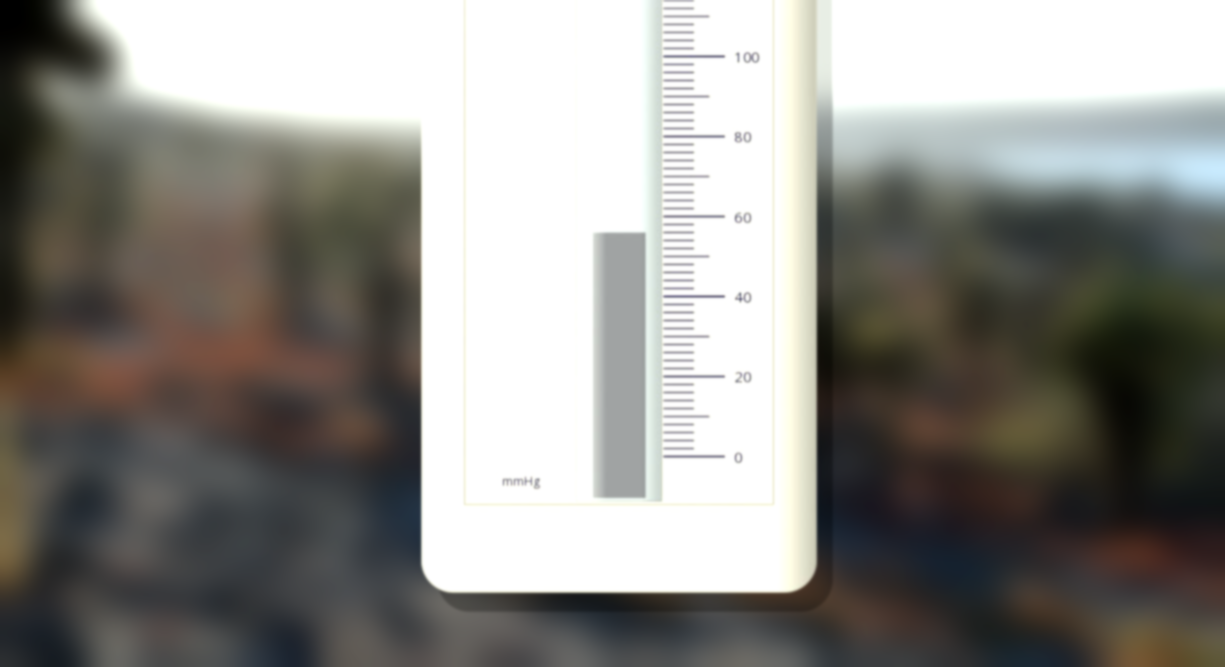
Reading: 56 (mmHg)
